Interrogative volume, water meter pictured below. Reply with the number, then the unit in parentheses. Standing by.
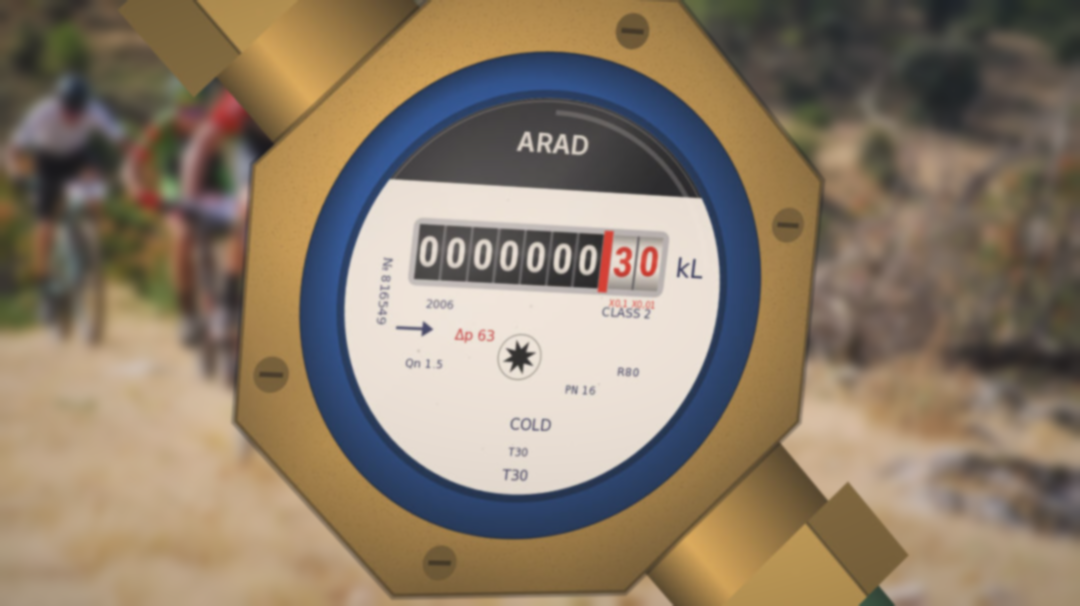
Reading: 0.30 (kL)
